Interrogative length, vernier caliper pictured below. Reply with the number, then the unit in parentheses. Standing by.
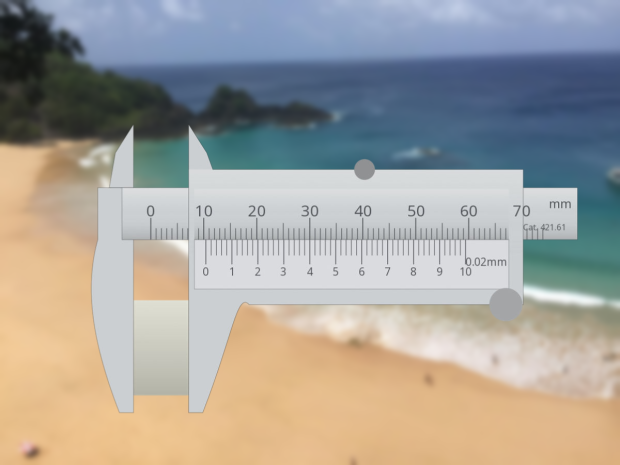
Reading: 10.4 (mm)
